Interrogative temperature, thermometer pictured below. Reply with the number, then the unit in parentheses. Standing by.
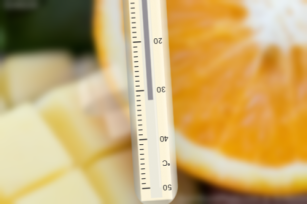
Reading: 32 (°C)
